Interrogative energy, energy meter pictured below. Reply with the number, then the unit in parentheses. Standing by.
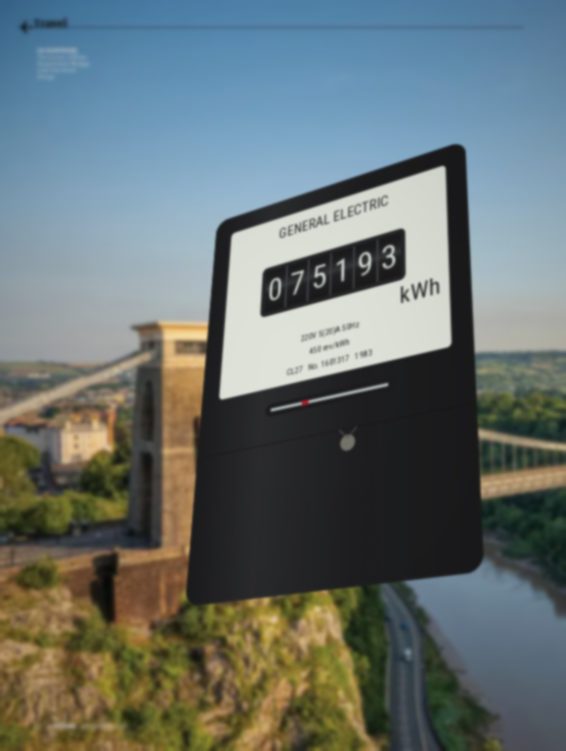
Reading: 75193 (kWh)
